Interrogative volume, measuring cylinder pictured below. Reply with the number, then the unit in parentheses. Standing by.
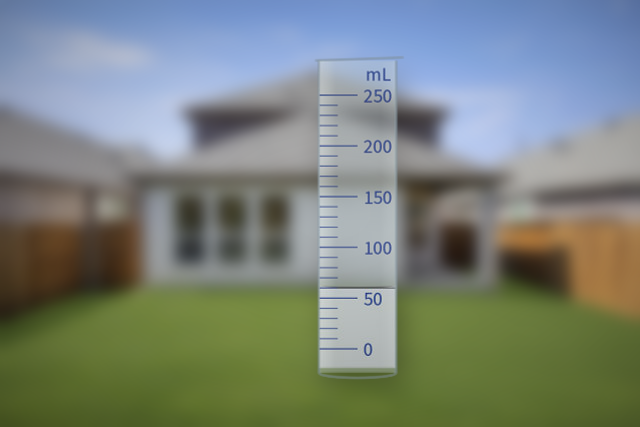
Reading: 60 (mL)
